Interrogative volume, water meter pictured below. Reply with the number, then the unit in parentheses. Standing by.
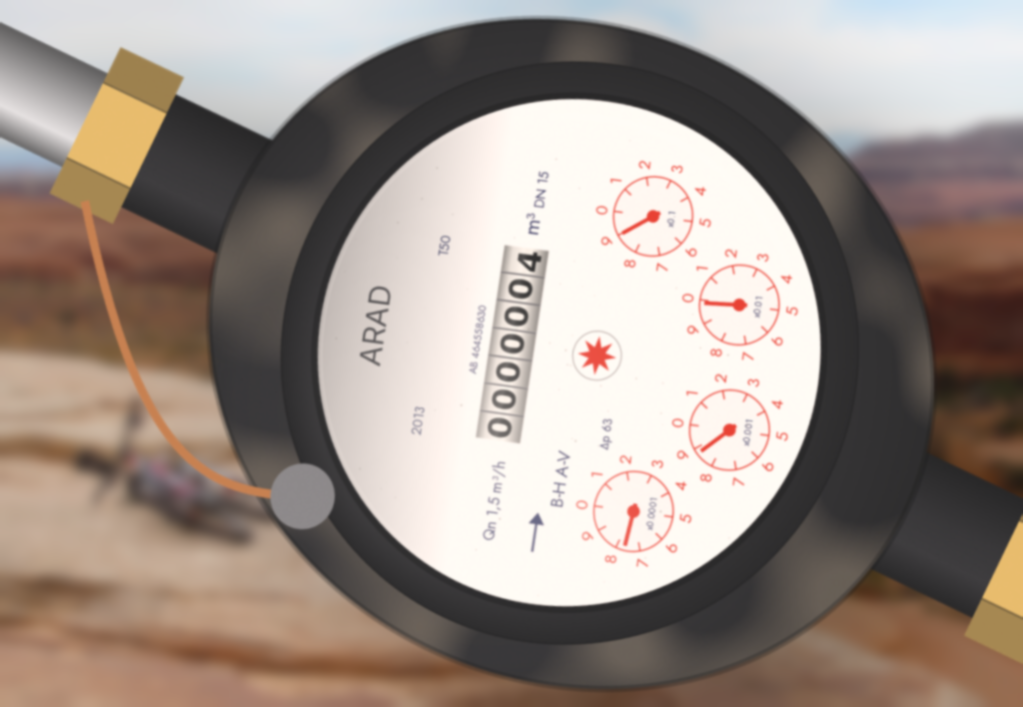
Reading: 3.8987 (m³)
